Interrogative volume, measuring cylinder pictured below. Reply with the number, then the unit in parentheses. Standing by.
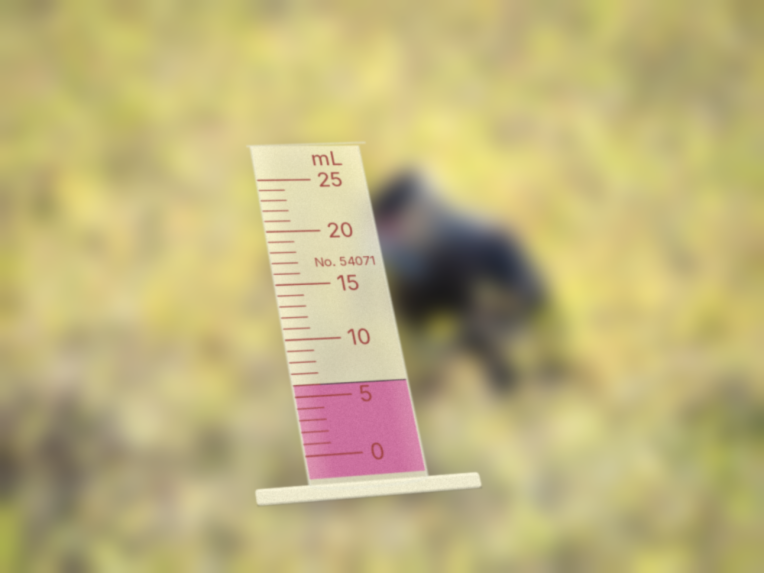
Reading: 6 (mL)
